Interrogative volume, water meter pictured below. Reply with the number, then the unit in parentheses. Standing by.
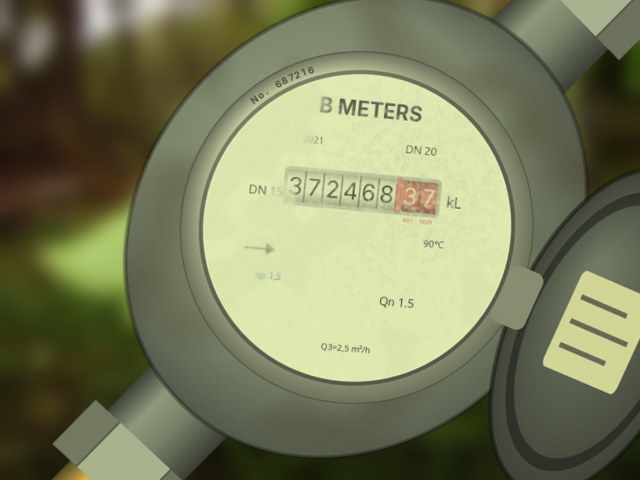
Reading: 372468.37 (kL)
